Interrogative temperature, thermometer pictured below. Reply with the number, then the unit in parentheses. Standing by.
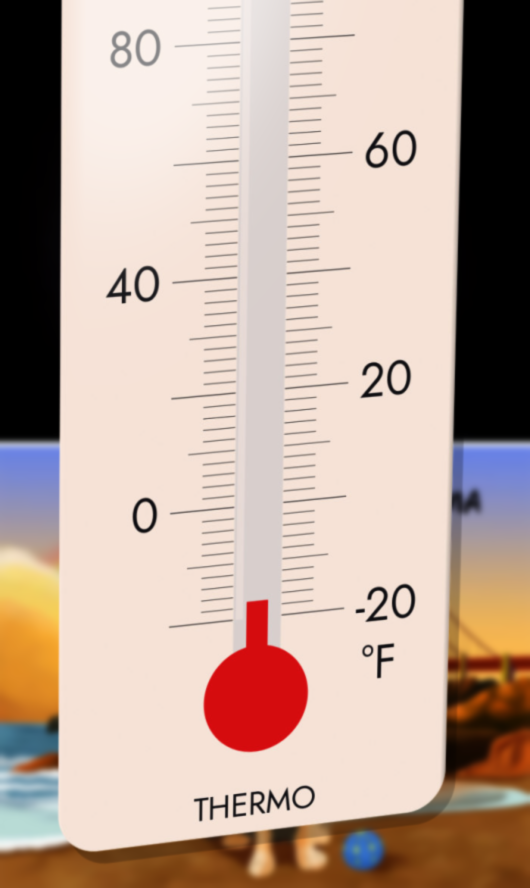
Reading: -17 (°F)
